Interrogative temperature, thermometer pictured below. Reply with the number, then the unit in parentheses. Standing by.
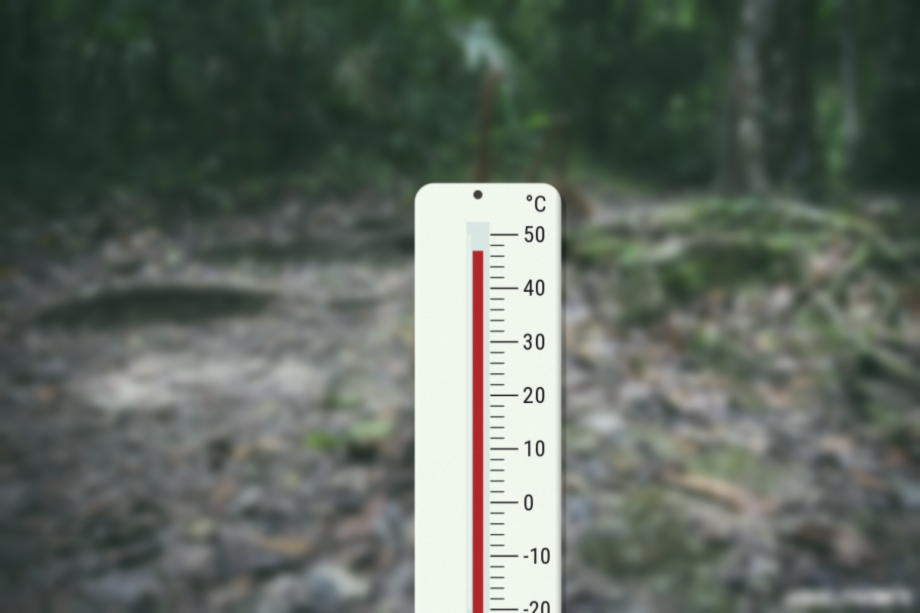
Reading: 47 (°C)
